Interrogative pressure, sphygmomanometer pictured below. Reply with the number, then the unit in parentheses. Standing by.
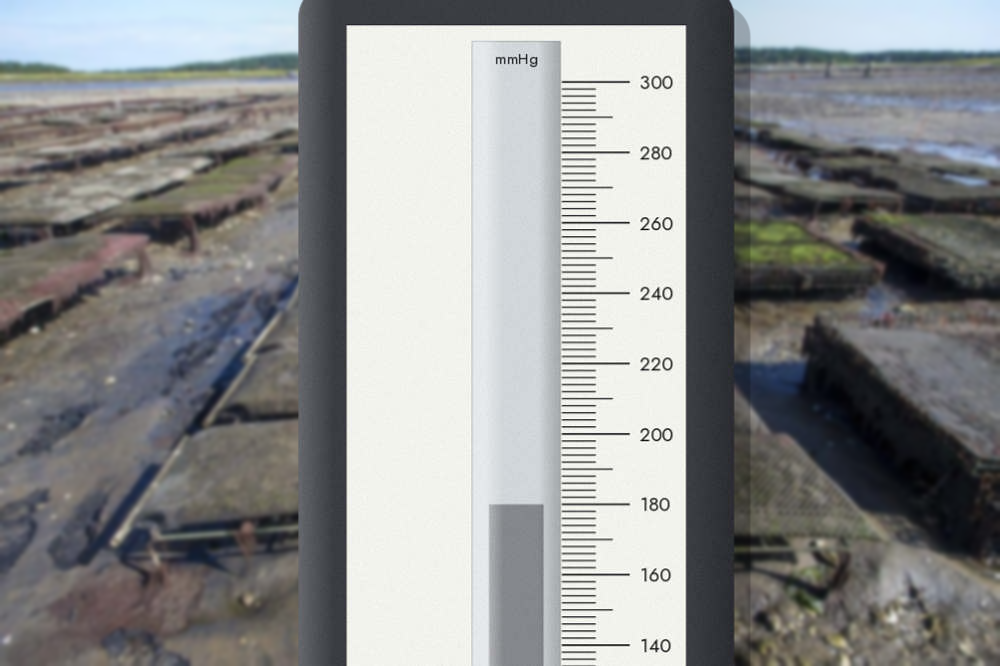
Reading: 180 (mmHg)
